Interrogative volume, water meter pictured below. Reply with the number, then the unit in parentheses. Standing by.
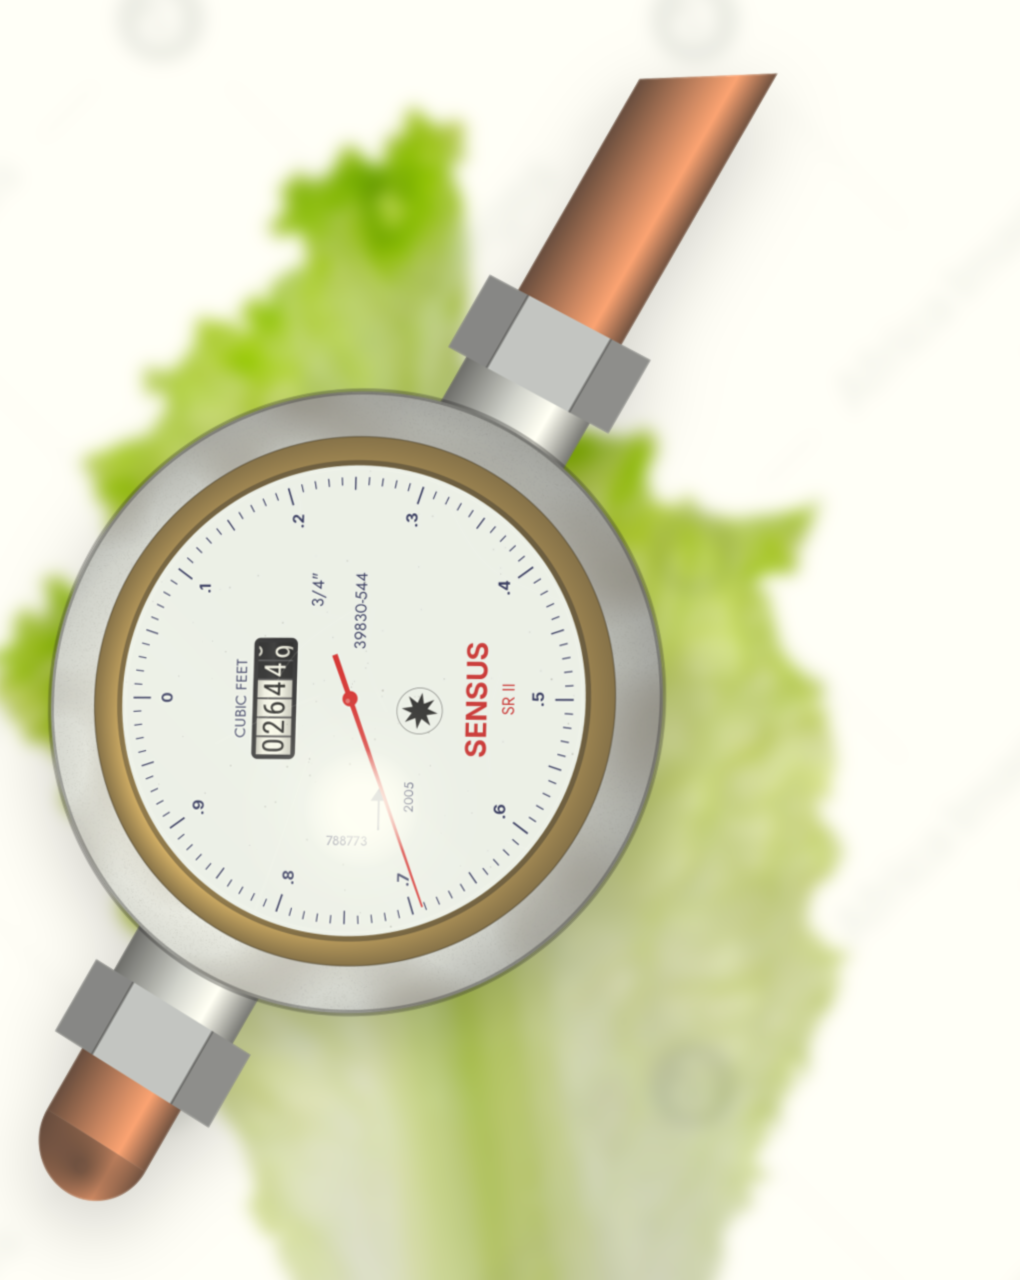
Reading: 26448.69 (ft³)
